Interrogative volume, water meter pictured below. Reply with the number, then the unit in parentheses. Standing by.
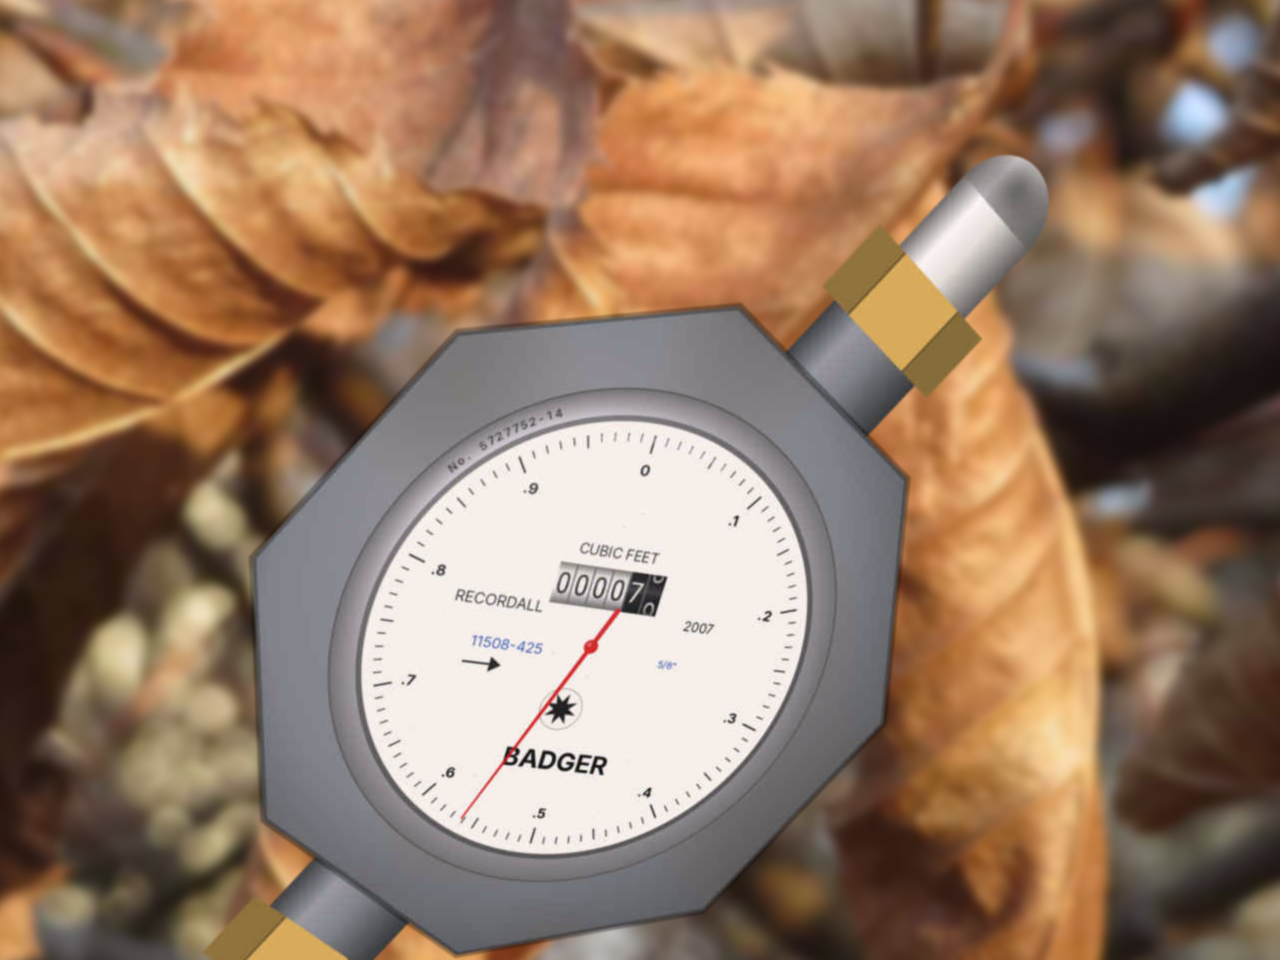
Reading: 78.56 (ft³)
